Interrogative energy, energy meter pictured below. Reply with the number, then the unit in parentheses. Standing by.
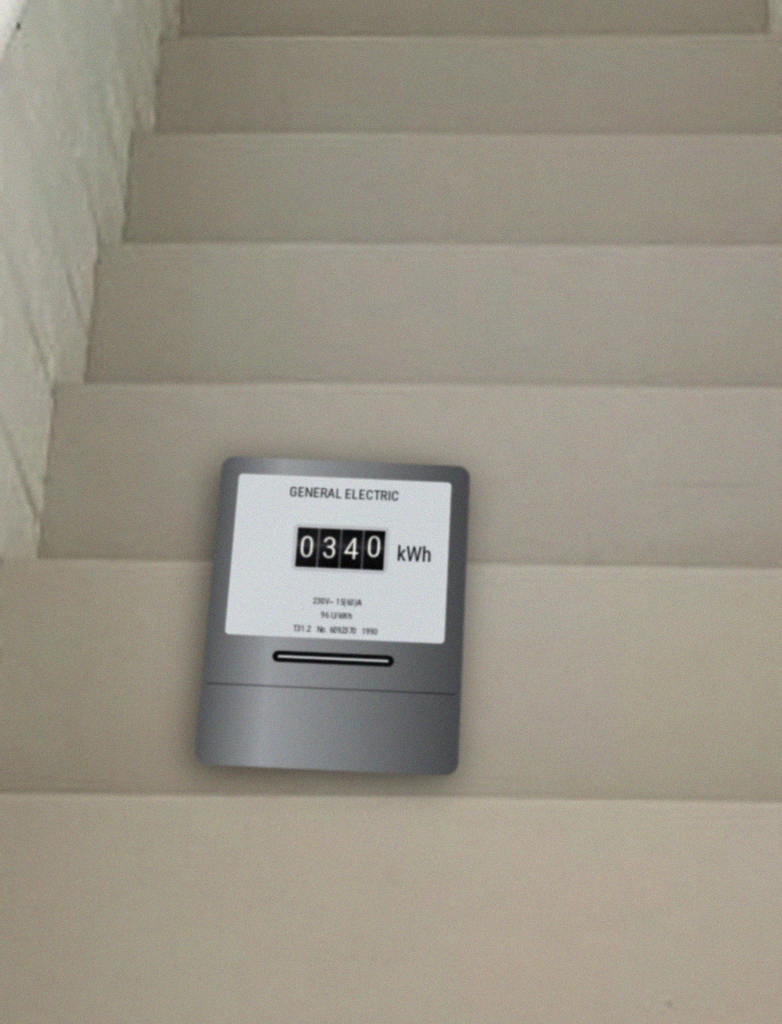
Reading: 340 (kWh)
